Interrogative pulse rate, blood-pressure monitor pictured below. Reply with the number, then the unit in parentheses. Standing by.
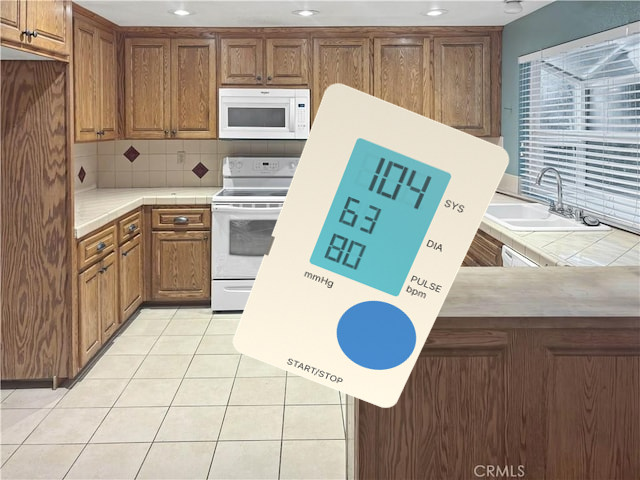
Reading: 80 (bpm)
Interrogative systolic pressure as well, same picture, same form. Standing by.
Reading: 104 (mmHg)
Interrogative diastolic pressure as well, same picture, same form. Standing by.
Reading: 63 (mmHg)
